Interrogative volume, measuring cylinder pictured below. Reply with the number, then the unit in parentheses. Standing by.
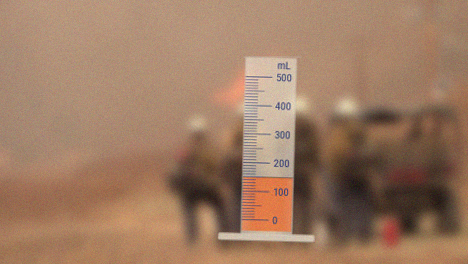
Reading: 150 (mL)
